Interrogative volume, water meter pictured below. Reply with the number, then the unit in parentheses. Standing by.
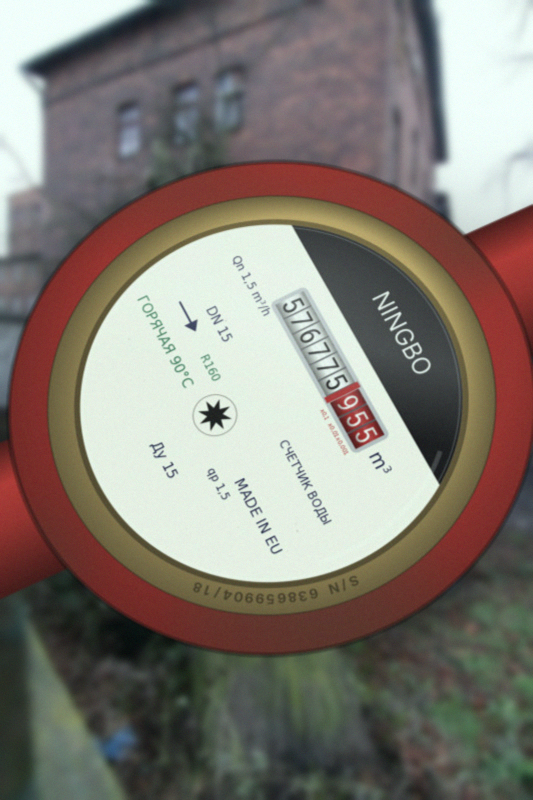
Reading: 576775.955 (m³)
